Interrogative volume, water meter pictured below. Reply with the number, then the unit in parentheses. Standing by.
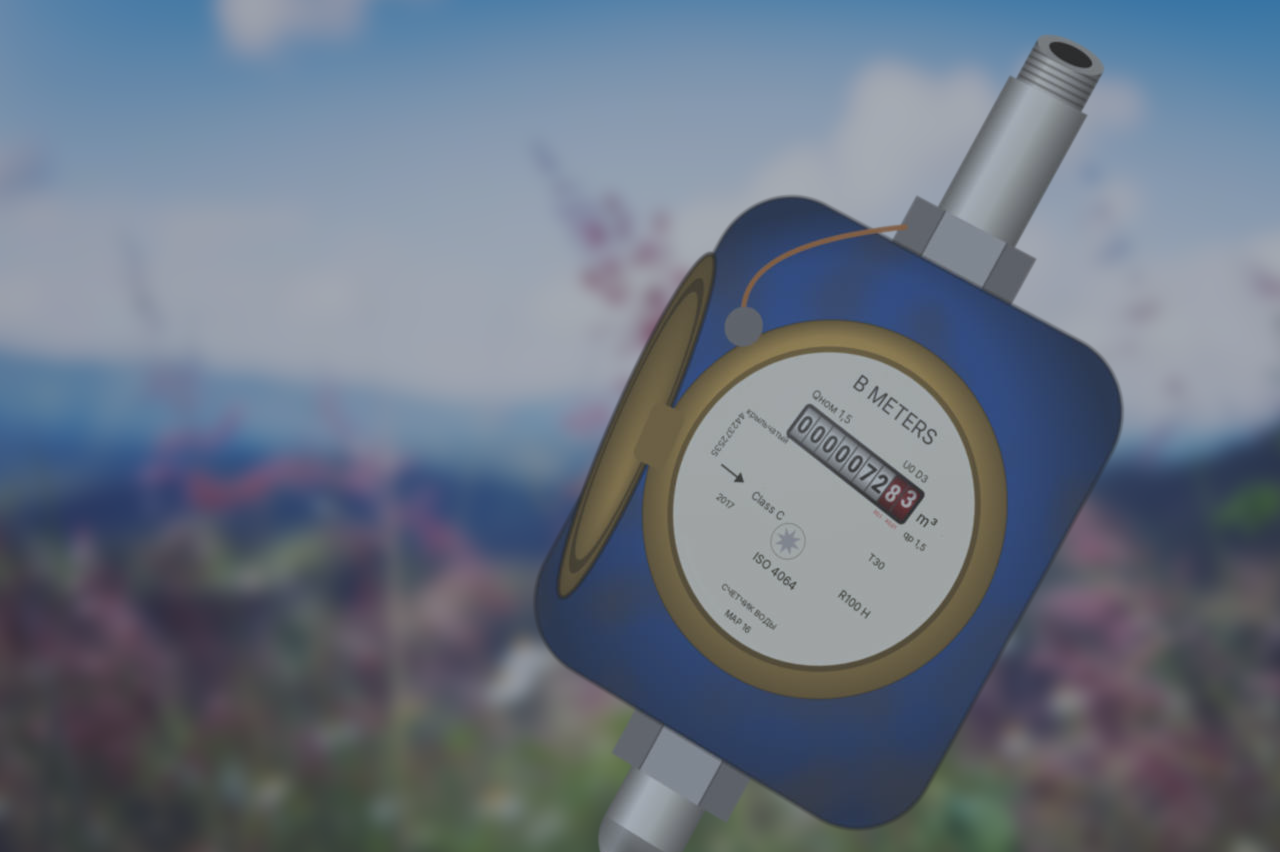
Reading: 72.83 (m³)
